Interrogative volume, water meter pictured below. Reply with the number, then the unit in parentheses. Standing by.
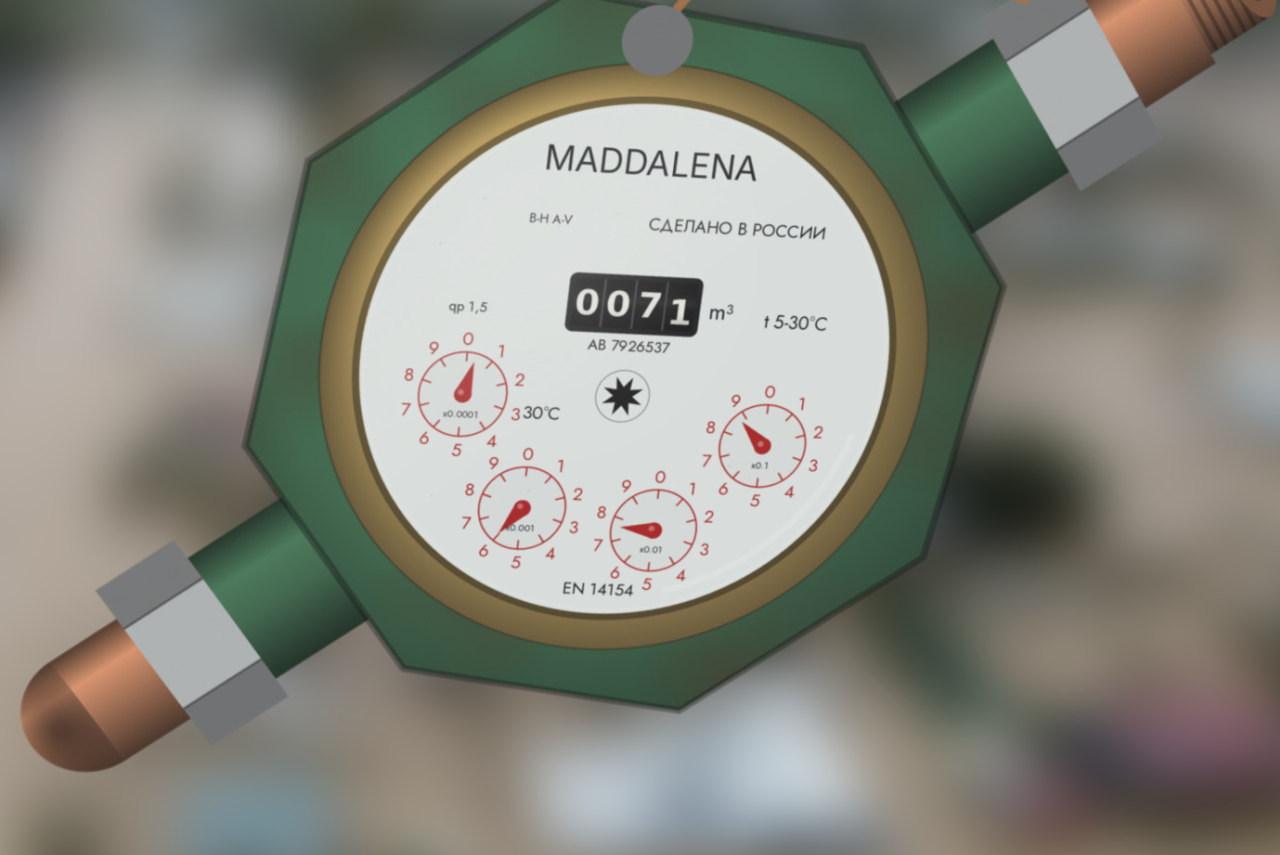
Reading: 70.8760 (m³)
